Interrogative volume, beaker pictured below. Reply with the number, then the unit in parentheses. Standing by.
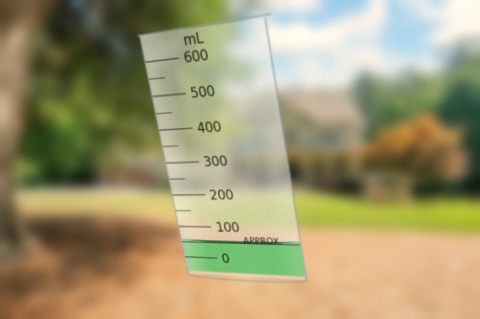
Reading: 50 (mL)
